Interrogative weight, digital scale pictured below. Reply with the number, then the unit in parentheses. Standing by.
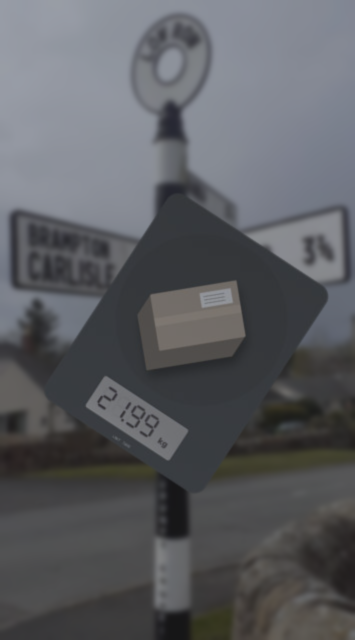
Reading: 21.99 (kg)
